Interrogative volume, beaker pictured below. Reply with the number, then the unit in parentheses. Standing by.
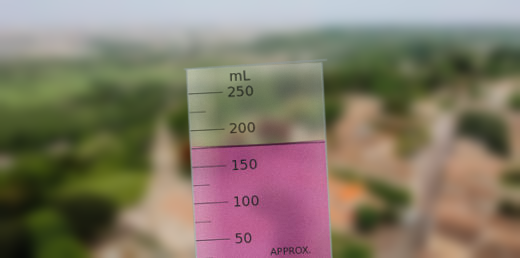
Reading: 175 (mL)
